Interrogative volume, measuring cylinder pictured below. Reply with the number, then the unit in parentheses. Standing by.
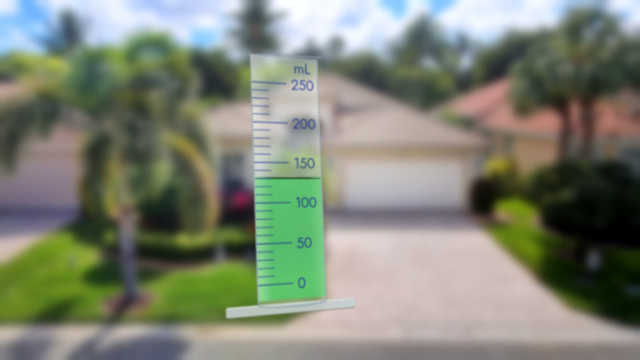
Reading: 130 (mL)
